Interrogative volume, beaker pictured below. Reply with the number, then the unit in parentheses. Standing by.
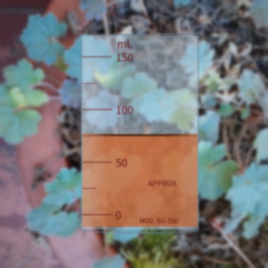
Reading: 75 (mL)
